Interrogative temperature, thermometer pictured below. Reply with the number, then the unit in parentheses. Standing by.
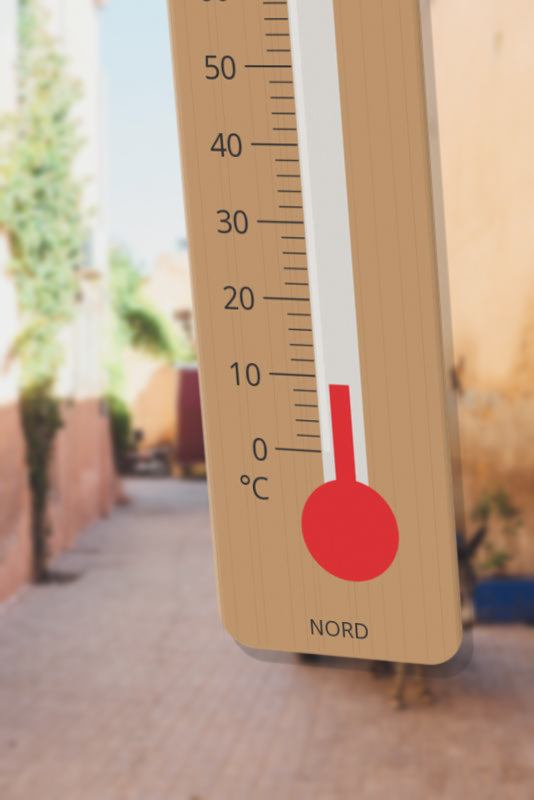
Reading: 9 (°C)
